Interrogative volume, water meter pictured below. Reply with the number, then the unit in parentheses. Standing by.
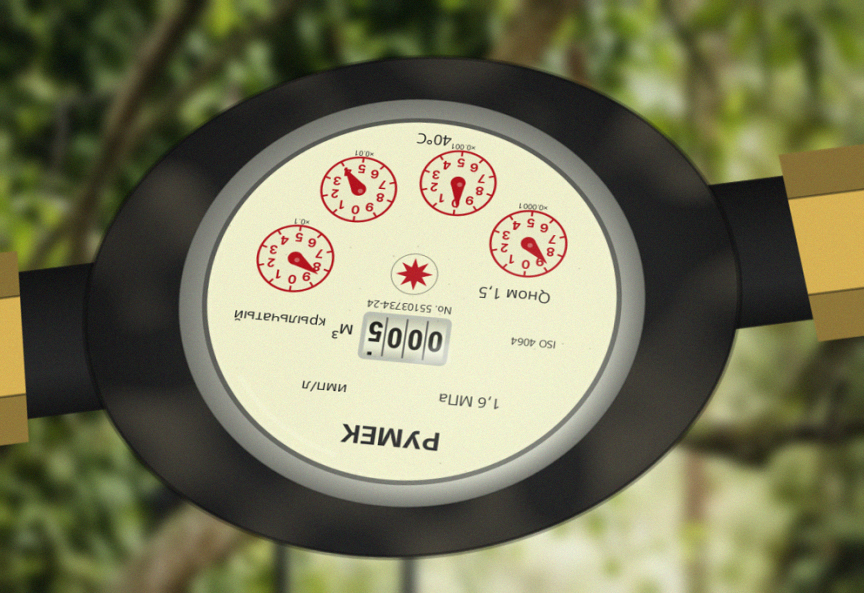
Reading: 4.8398 (m³)
